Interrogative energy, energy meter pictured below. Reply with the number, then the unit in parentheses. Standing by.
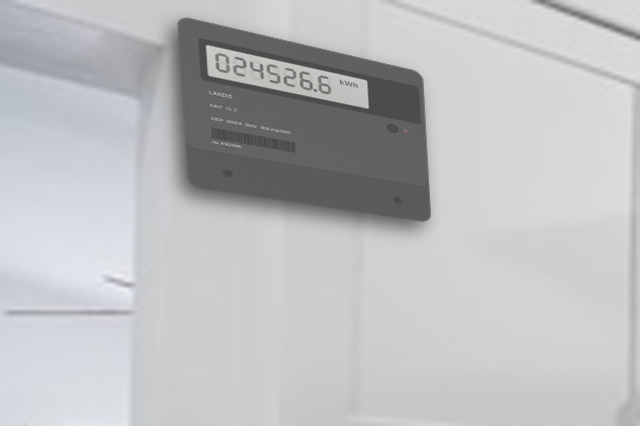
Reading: 24526.6 (kWh)
